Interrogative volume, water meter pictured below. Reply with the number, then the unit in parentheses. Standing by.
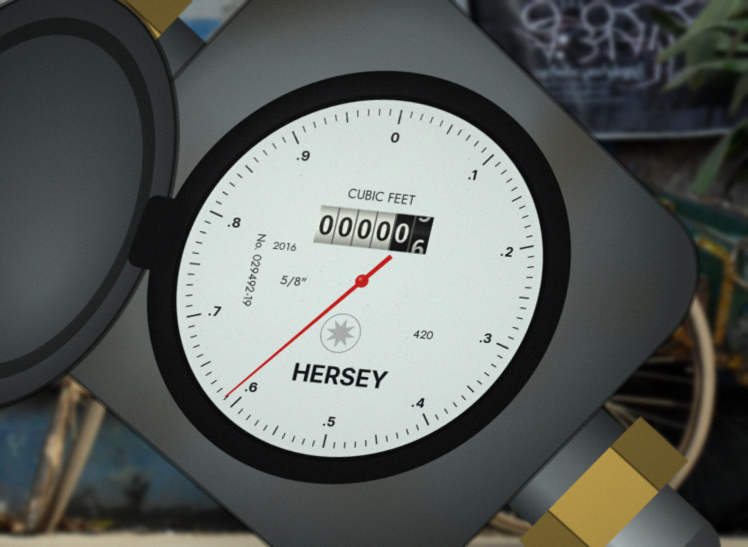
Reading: 5.61 (ft³)
